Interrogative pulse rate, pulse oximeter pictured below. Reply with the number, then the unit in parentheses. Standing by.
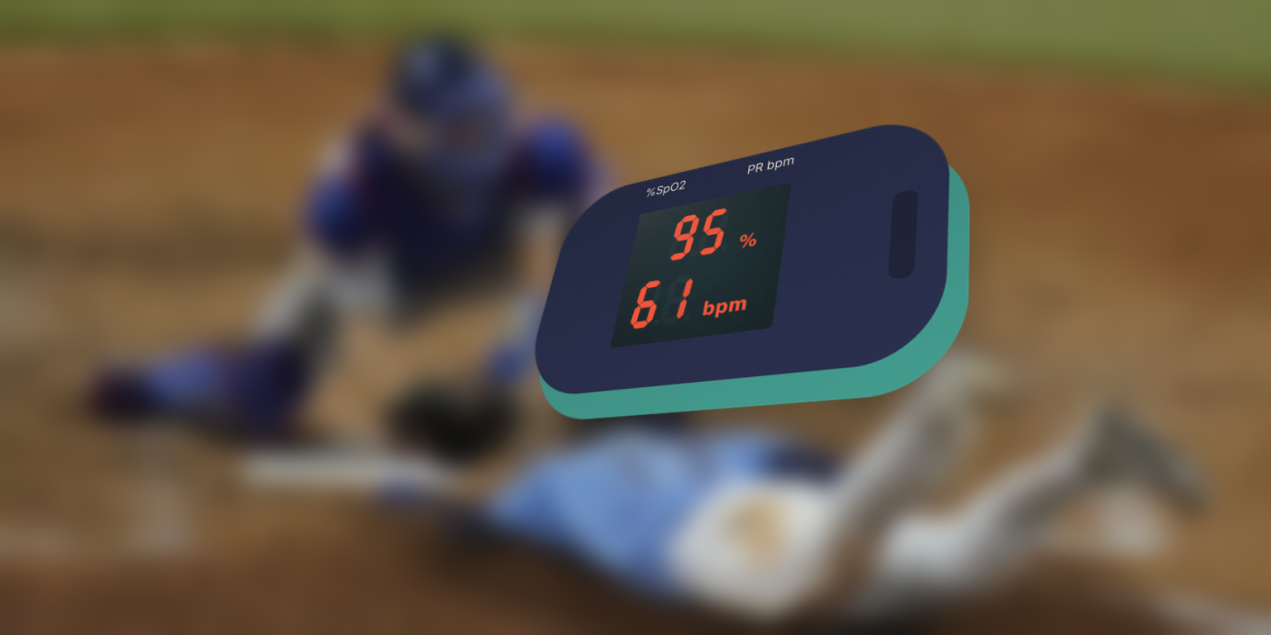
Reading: 61 (bpm)
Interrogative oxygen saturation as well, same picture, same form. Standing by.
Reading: 95 (%)
